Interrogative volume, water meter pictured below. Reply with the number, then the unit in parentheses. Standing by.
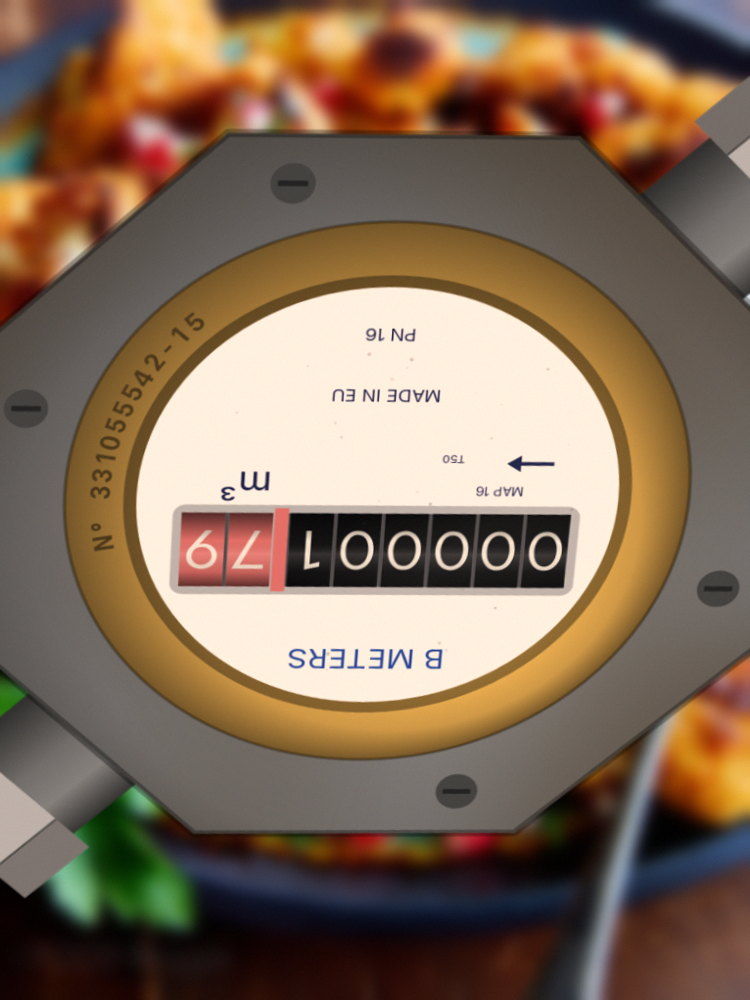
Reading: 1.79 (m³)
